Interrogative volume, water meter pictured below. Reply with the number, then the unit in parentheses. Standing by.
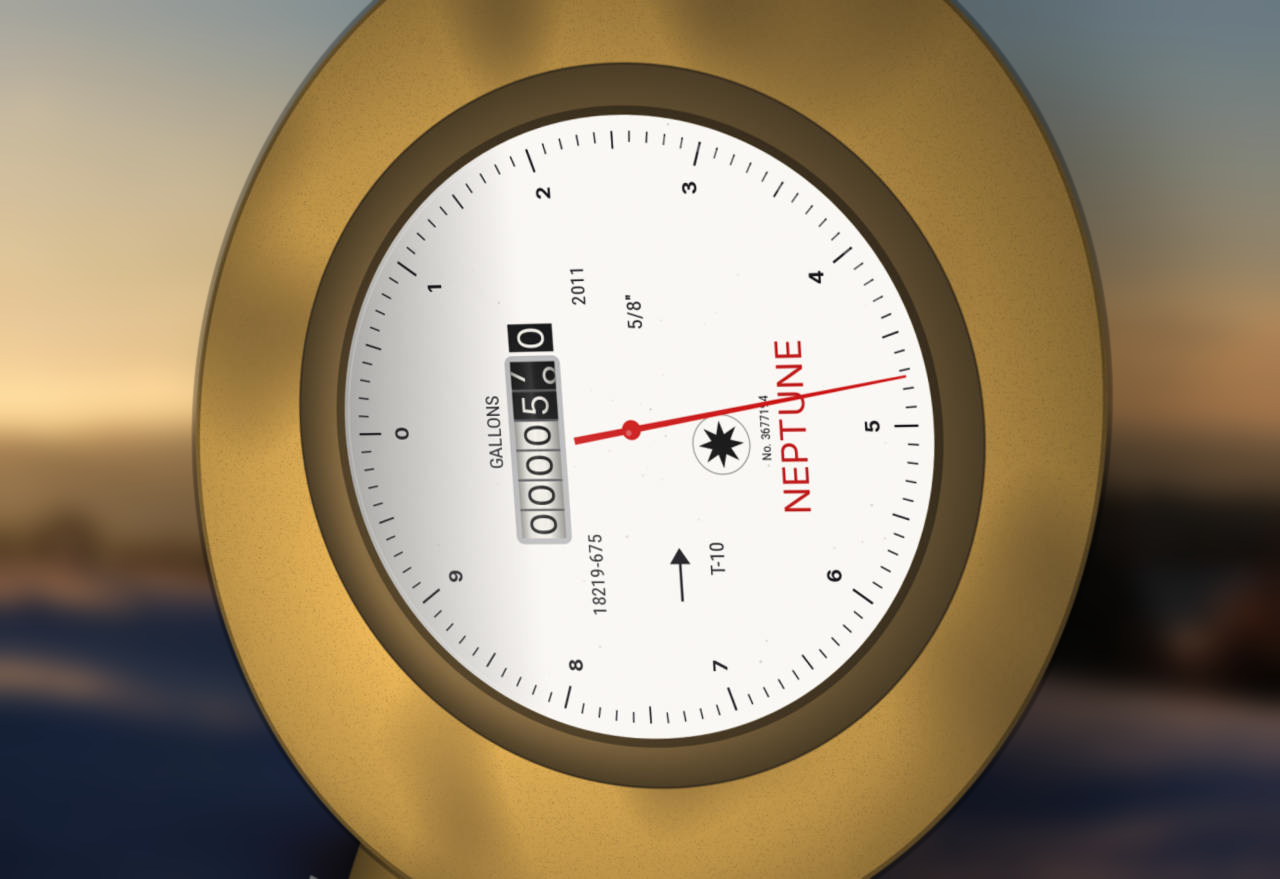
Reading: 574.7 (gal)
